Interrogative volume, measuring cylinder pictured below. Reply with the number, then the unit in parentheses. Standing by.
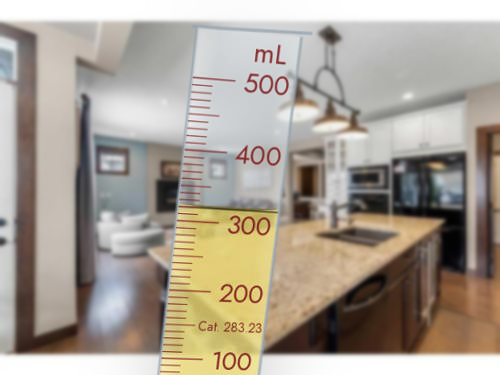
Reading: 320 (mL)
